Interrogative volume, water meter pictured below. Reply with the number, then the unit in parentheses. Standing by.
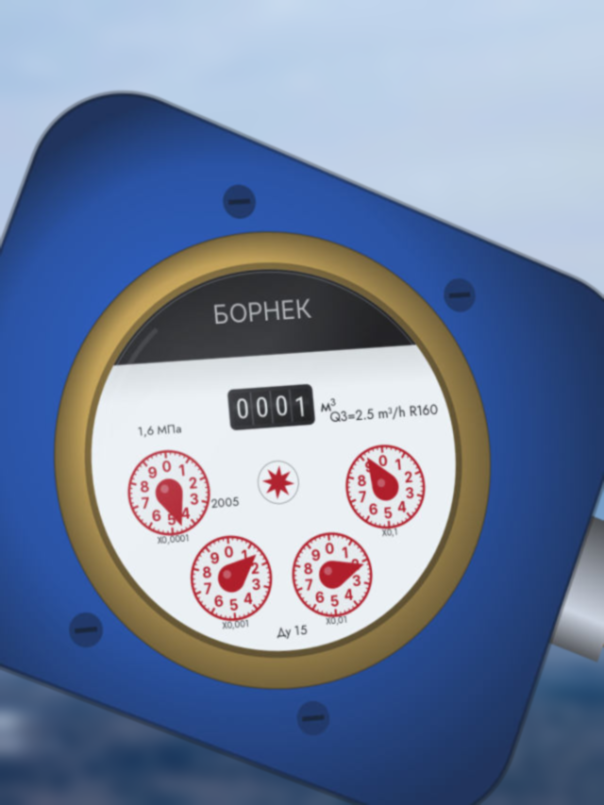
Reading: 0.9214 (m³)
